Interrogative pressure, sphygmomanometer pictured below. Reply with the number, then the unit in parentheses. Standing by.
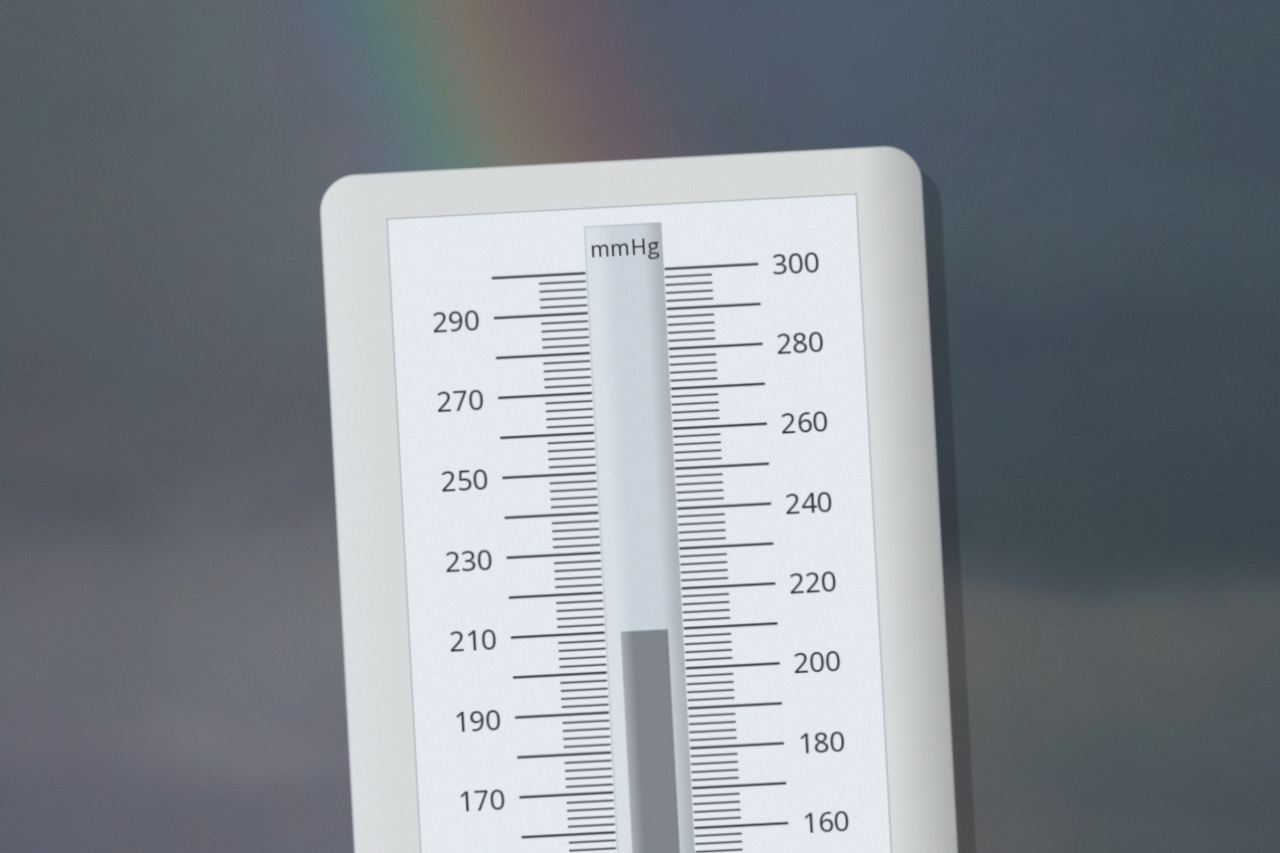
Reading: 210 (mmHg)
